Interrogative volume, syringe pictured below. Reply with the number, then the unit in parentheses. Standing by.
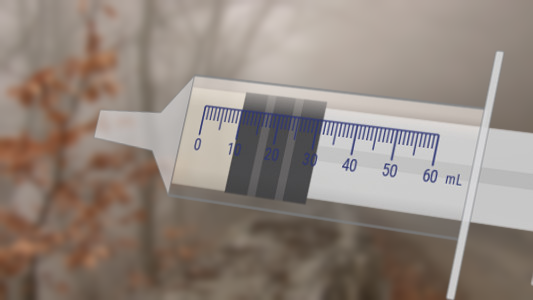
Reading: 10 (mL)
